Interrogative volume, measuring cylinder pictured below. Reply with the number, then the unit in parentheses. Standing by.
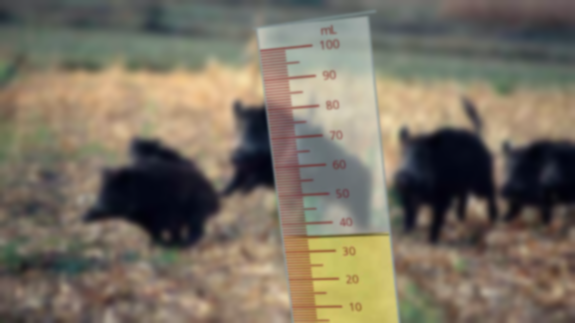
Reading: 35 (mL)
